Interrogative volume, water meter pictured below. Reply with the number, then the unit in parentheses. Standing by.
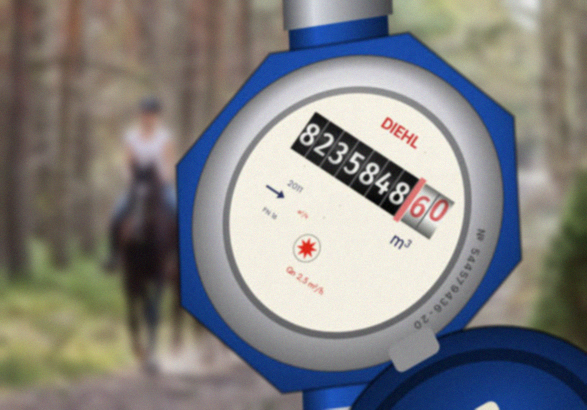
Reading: 8235848.60 (m³)
